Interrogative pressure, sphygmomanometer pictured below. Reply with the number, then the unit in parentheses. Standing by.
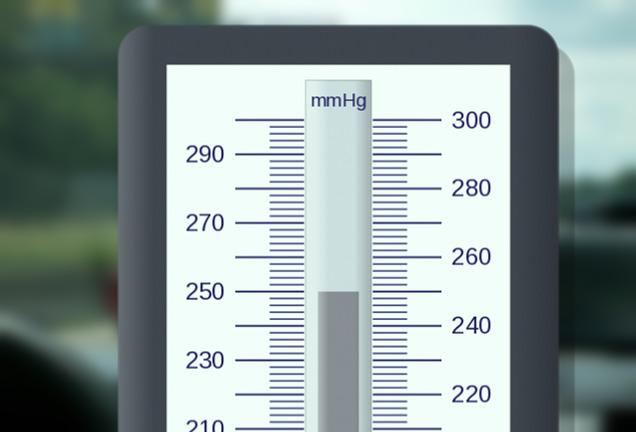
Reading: 250 (mmHg)
